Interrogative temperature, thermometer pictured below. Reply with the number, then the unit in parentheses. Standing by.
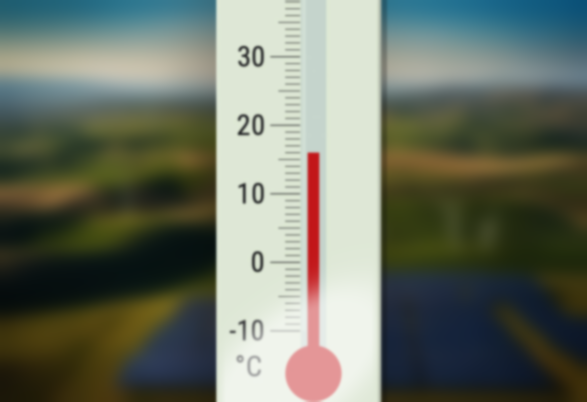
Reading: 16 (°C)
